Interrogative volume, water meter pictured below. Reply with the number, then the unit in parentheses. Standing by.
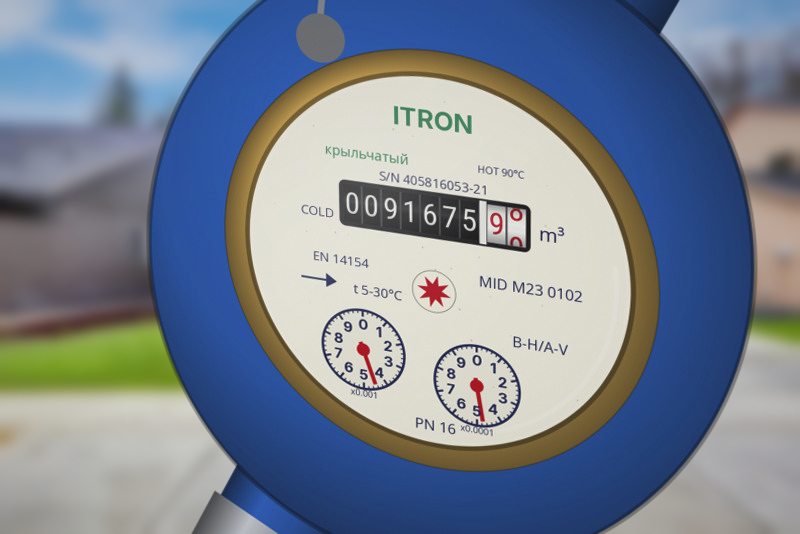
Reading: 91675.9844 (m³)
